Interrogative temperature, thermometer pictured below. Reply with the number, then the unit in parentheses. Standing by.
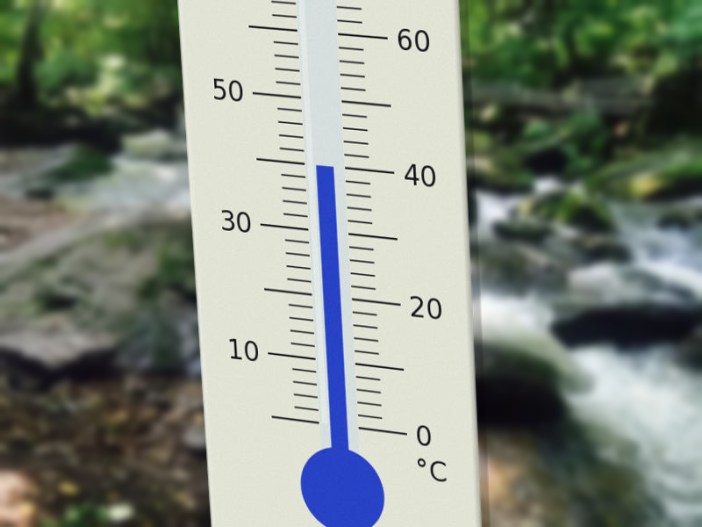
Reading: 40 (°C)
